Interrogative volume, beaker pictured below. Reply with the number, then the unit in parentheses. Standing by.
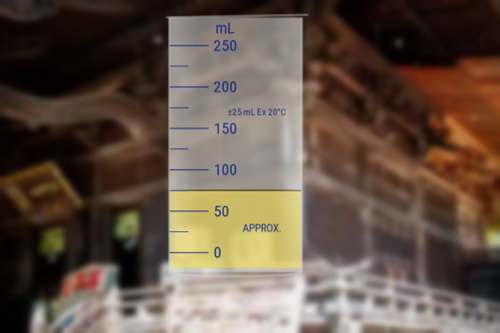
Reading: 75 (mL)
